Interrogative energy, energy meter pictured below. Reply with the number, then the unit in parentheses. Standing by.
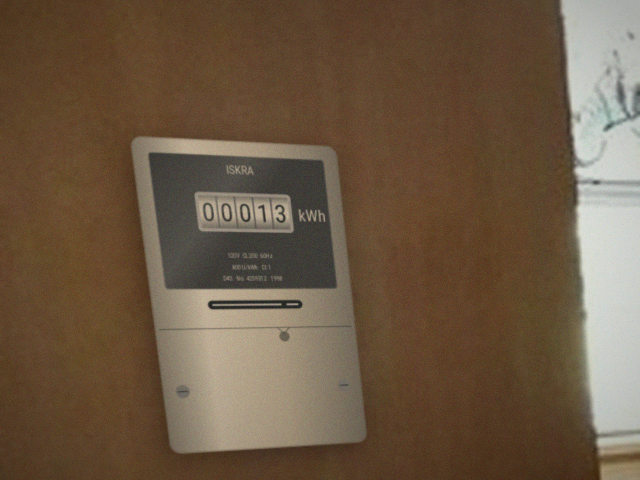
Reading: 13 (kWh)
